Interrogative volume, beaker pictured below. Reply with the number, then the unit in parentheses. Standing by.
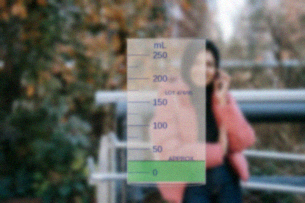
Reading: 25 (mL)
